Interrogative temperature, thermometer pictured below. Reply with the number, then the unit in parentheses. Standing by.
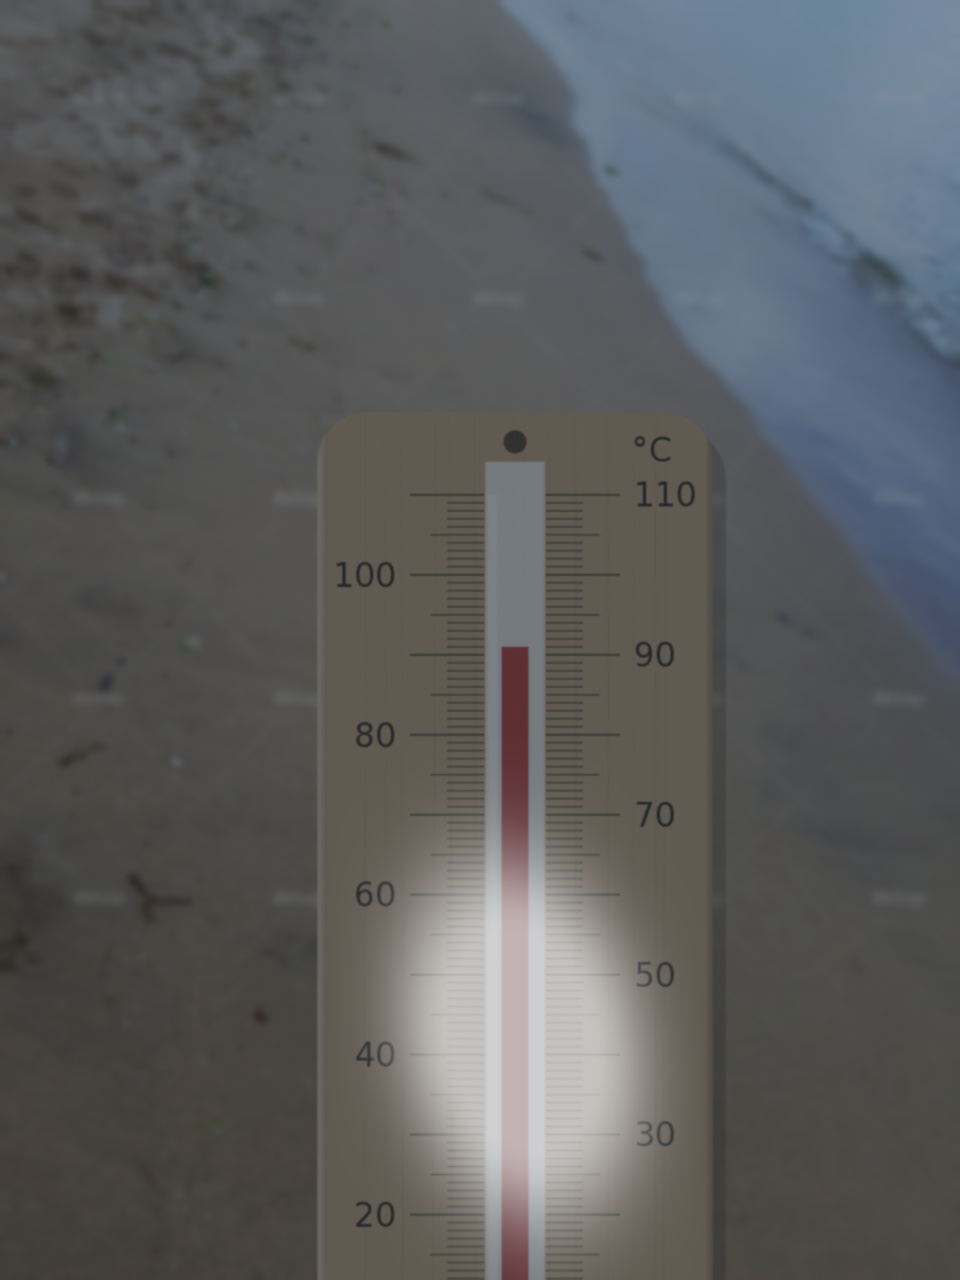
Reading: 91 (°C)
